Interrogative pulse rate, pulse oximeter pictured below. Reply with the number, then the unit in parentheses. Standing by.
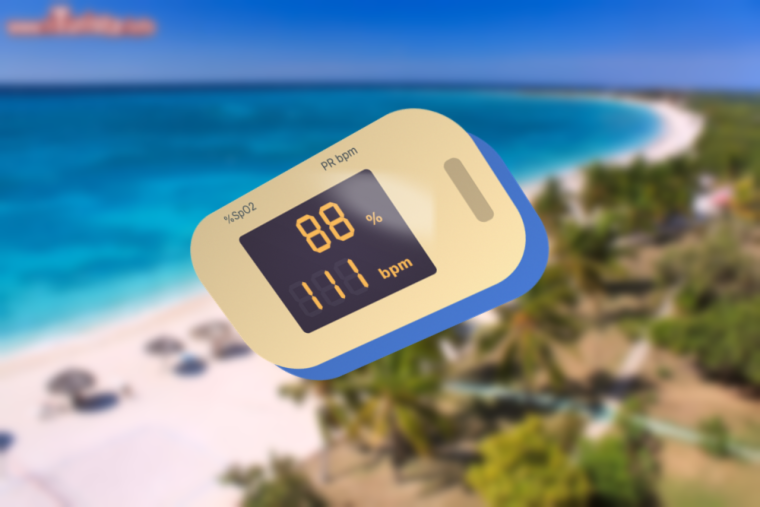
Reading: 111 (bpm)
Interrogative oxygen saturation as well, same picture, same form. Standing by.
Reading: 88 (%)
